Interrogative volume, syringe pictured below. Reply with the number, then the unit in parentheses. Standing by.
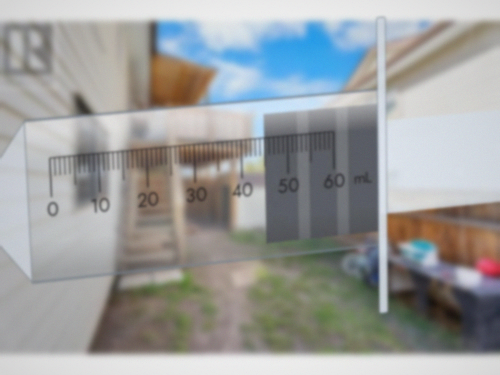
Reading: 45 (mL)
